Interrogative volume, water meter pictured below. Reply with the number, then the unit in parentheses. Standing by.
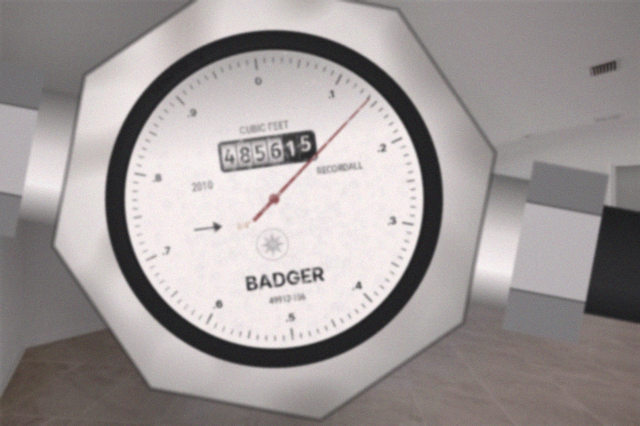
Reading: 485615.14 (ft³)
